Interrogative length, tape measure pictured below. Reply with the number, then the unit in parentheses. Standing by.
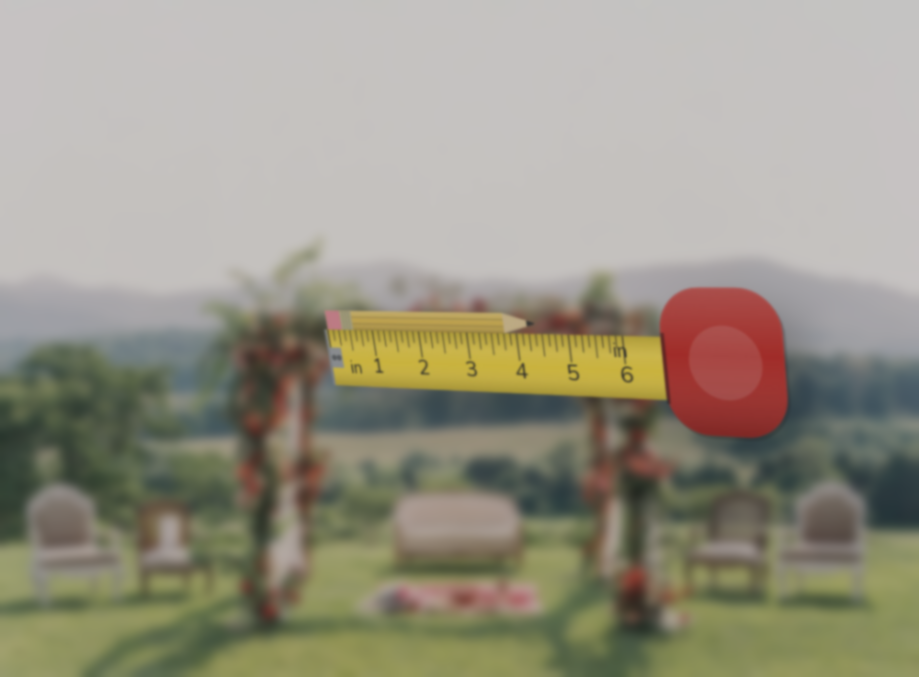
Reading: 4.375 (in)
